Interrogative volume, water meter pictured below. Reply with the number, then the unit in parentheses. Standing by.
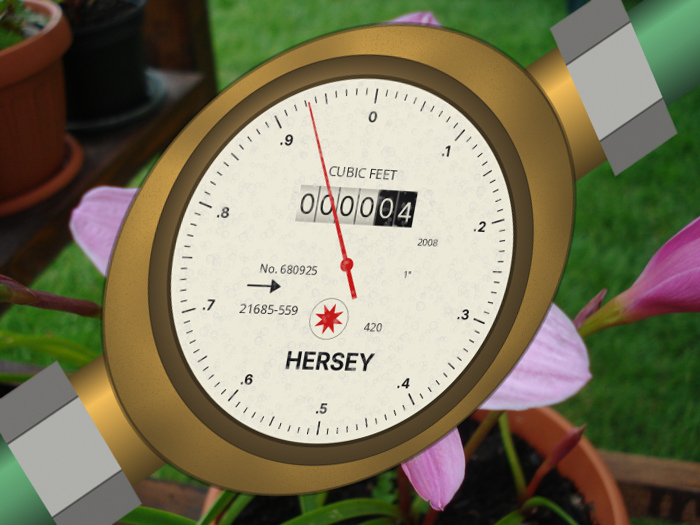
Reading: 3.93 (ft³)
